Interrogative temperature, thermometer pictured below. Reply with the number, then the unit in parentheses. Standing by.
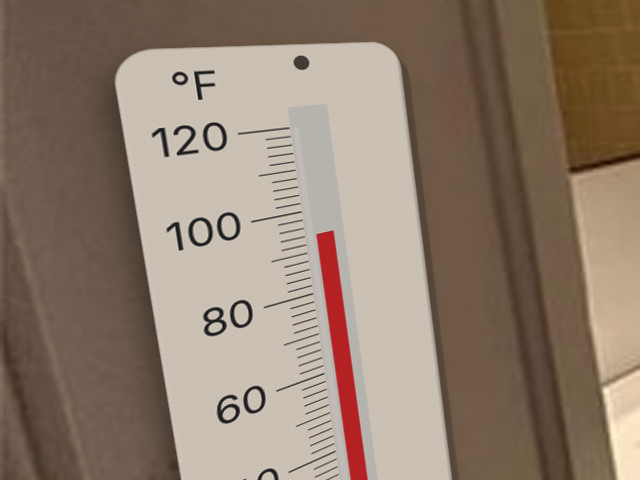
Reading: 94 (°F)
